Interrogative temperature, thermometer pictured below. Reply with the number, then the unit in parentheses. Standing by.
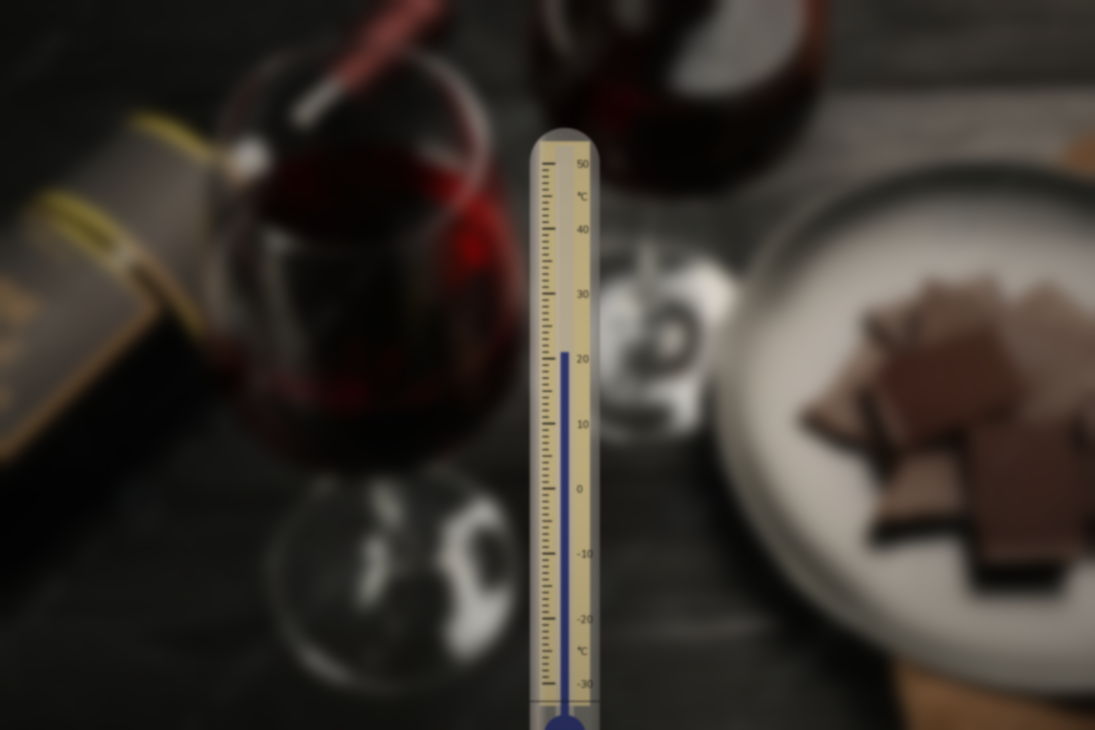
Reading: 21 (°C)
